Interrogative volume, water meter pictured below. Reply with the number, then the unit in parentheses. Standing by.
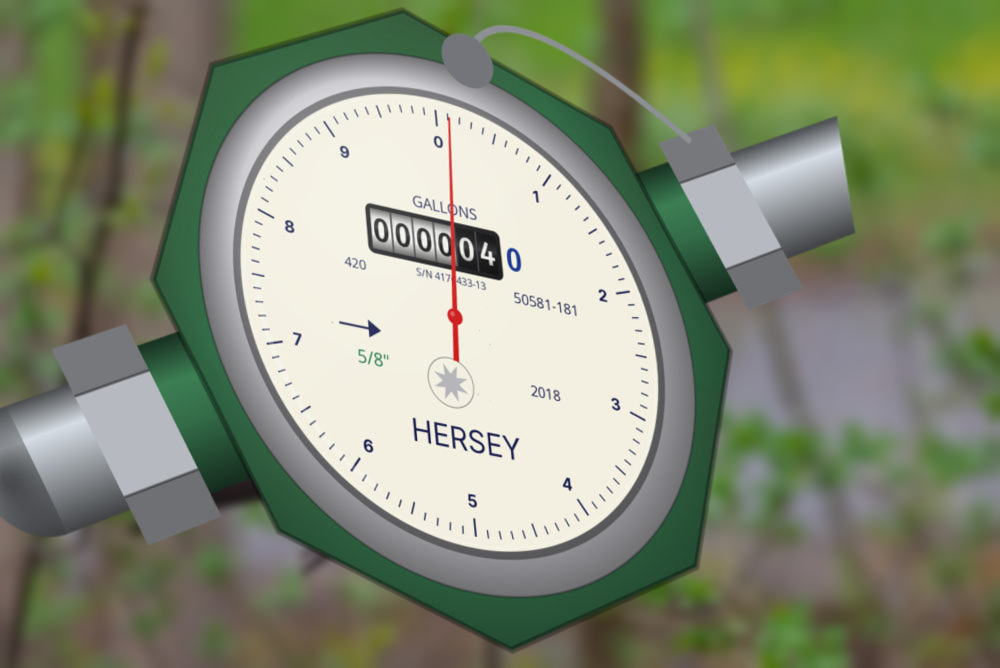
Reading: 40.1 (gal)
